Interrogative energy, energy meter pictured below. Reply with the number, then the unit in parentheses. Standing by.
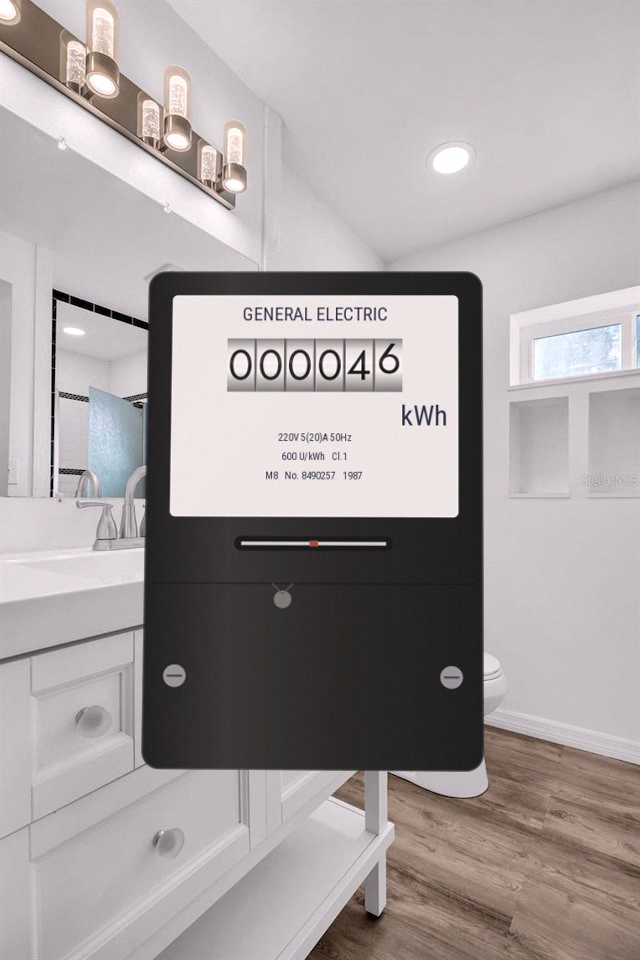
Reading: 46 (kWh)
